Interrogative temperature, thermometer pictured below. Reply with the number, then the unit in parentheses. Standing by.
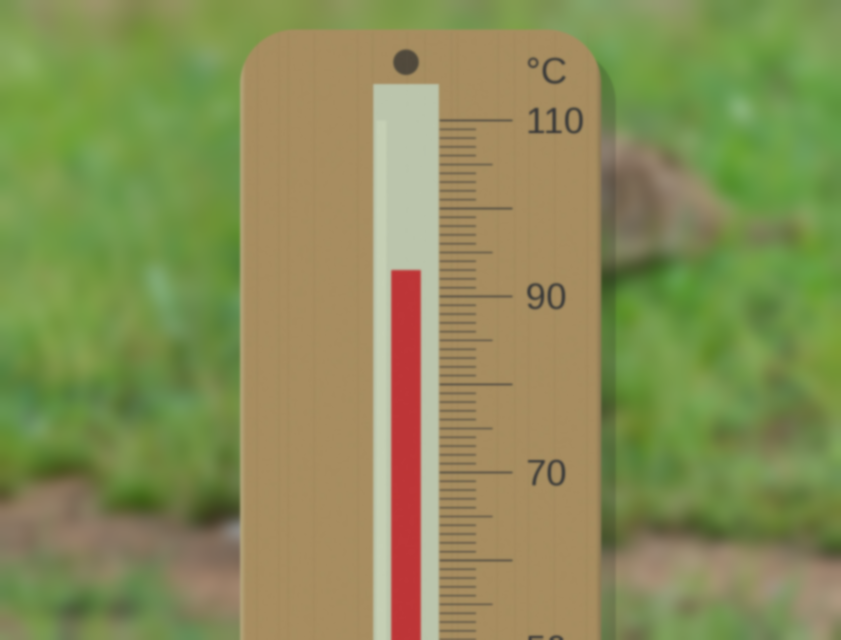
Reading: 93 (°C)
